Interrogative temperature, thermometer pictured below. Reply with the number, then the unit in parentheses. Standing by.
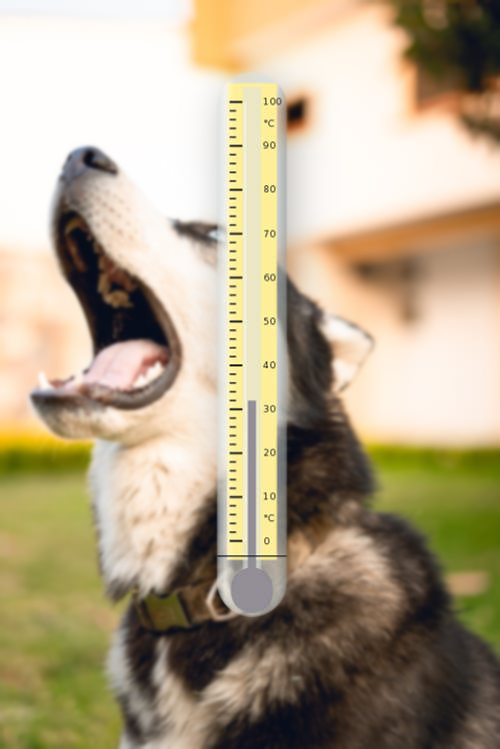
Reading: 32 (°C)
